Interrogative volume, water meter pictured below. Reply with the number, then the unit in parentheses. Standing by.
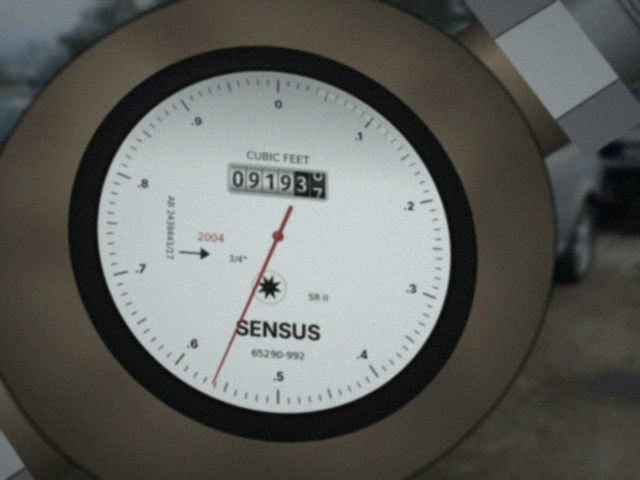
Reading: 91936.56 (ft³)
